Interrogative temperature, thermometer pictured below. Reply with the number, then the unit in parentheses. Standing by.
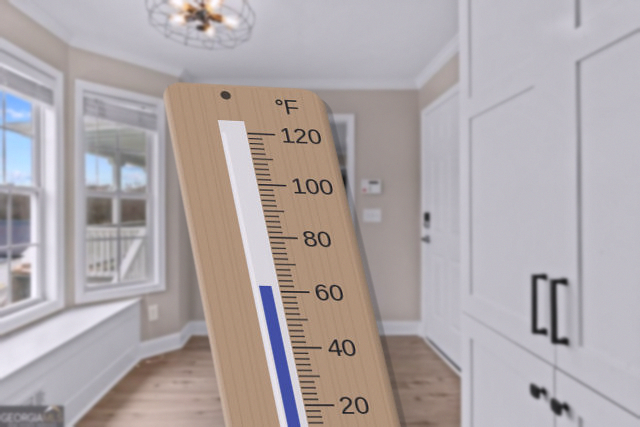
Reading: 62 (°F)
